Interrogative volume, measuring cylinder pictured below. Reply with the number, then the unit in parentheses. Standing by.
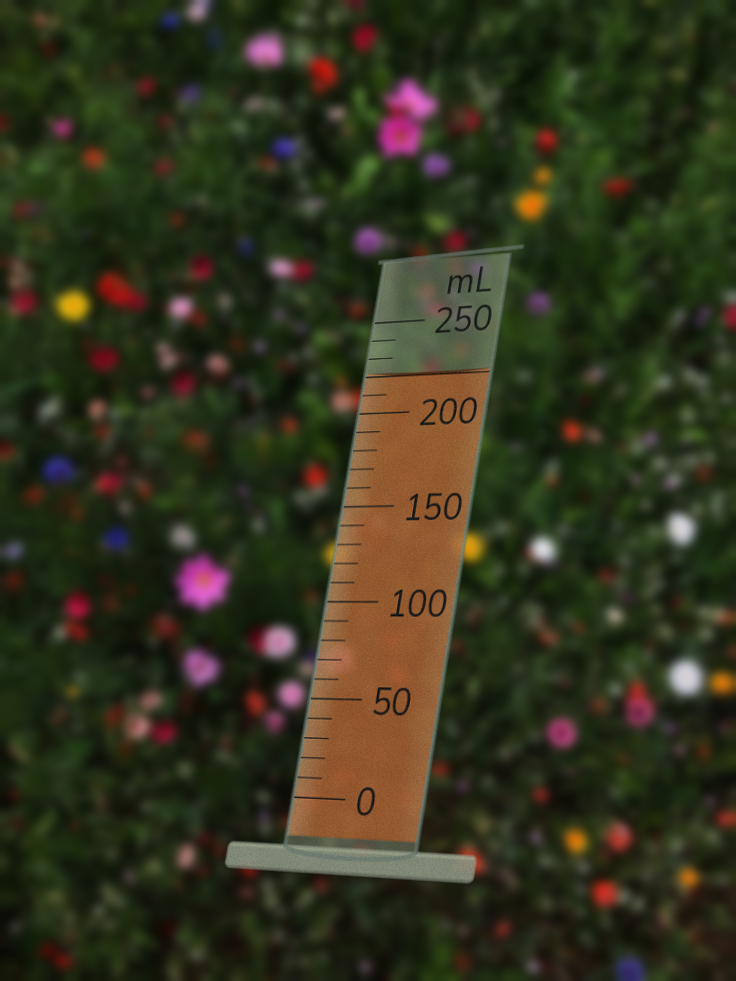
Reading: 220 (mL)
